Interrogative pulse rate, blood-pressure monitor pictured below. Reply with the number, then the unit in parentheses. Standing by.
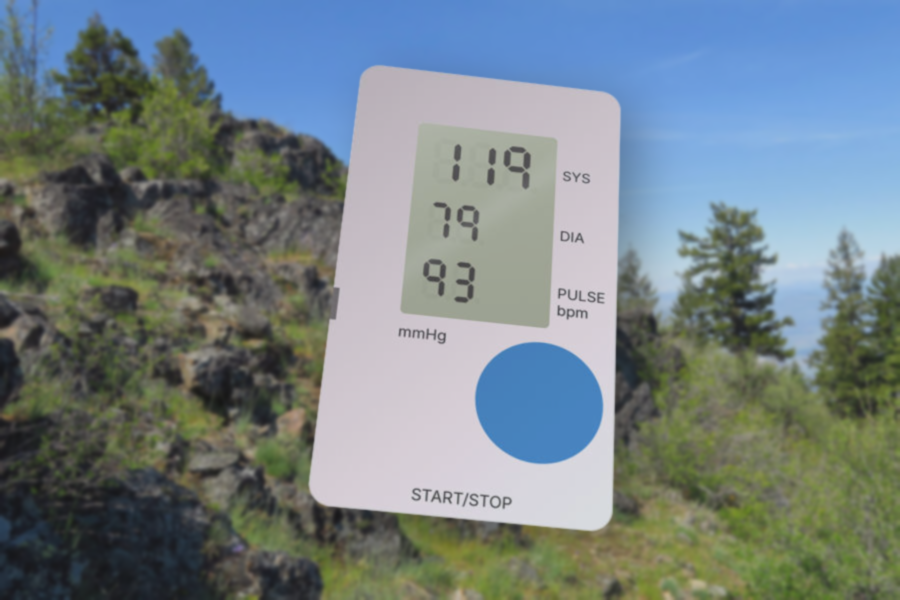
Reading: 93 (bpm)
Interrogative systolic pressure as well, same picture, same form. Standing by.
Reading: 119 (mmHg)
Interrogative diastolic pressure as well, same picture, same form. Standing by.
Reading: 79 (mmHg)
